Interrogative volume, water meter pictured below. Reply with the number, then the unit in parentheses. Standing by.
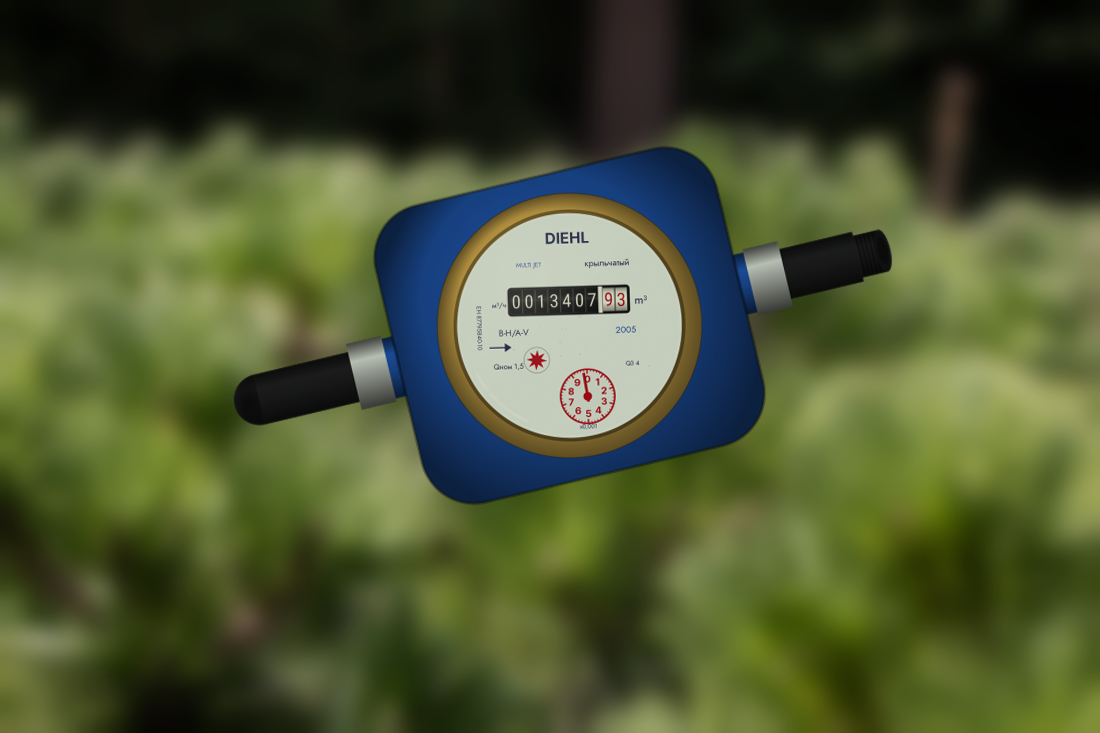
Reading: 13407.929 (m³)
